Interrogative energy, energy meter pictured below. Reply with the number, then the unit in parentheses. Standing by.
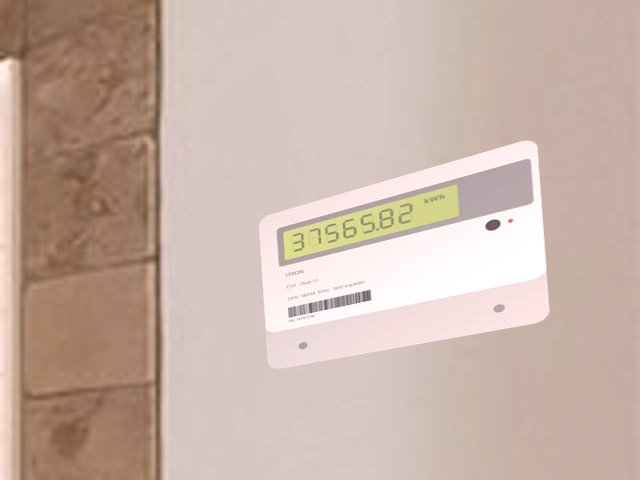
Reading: 37565.82 (kWh)
